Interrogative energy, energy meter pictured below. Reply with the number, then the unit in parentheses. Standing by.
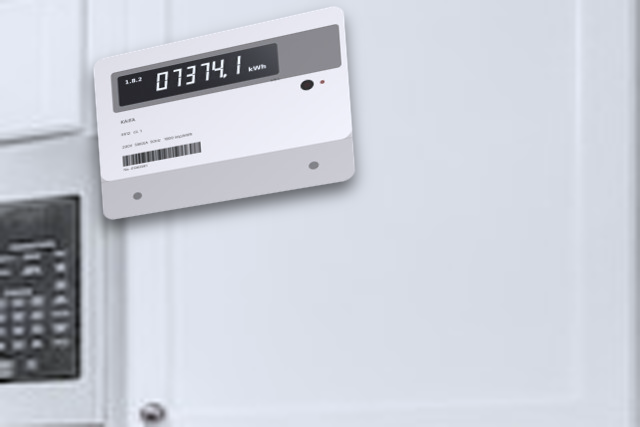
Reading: 7374.1 (kWh)
